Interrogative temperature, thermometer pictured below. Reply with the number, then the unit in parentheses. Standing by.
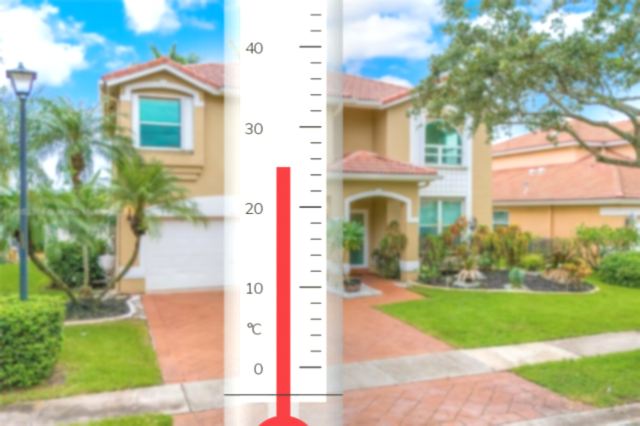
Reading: 25 (°C)
